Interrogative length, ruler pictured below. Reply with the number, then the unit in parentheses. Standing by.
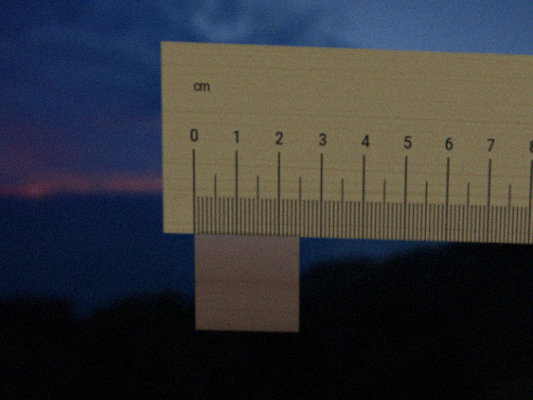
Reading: 2.5 (cm)
